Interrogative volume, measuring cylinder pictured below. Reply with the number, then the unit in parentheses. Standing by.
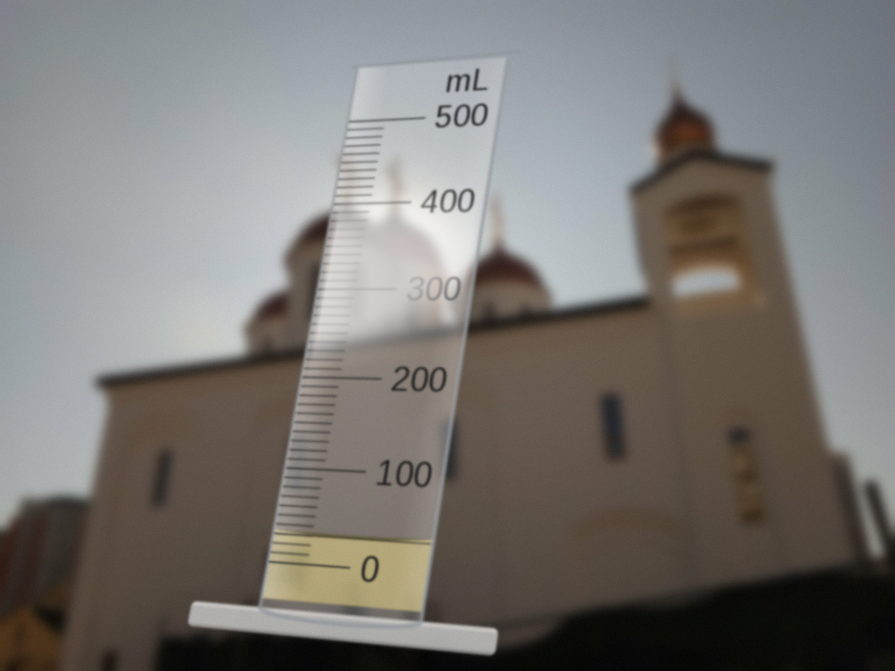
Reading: 30 (mL)
